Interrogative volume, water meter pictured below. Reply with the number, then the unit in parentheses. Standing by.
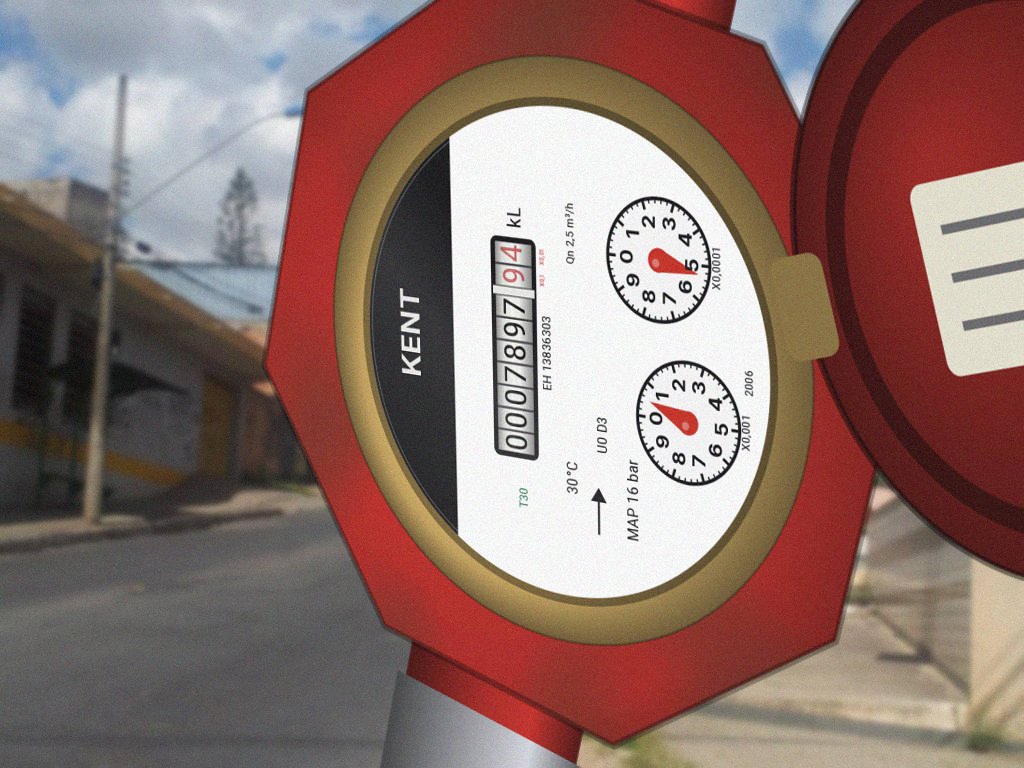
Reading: 7897.9405 (kL)
